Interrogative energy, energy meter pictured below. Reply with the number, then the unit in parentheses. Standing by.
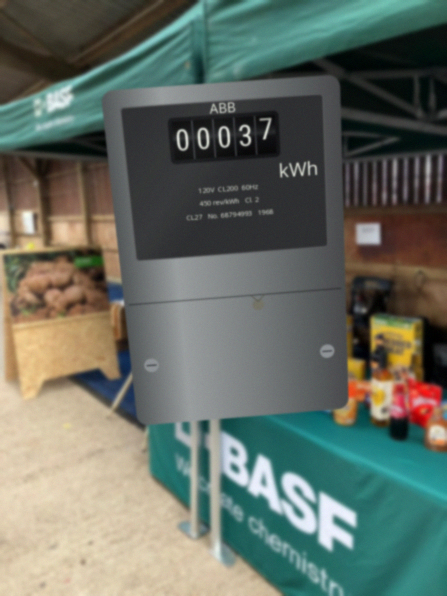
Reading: 37 (kWh)
